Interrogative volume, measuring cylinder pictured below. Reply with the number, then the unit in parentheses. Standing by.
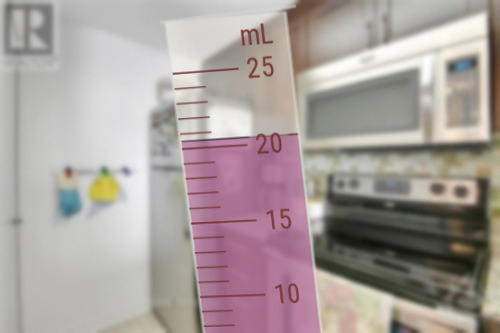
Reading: 20.5 (mL)
